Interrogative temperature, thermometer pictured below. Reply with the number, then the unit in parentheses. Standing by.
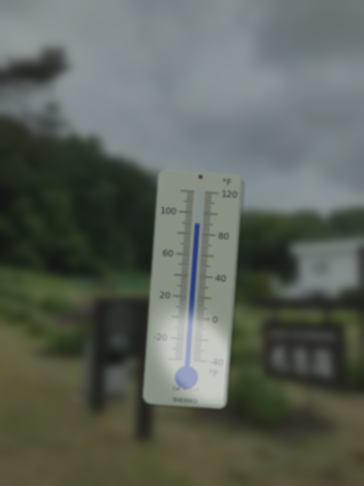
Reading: 90 (°F)
